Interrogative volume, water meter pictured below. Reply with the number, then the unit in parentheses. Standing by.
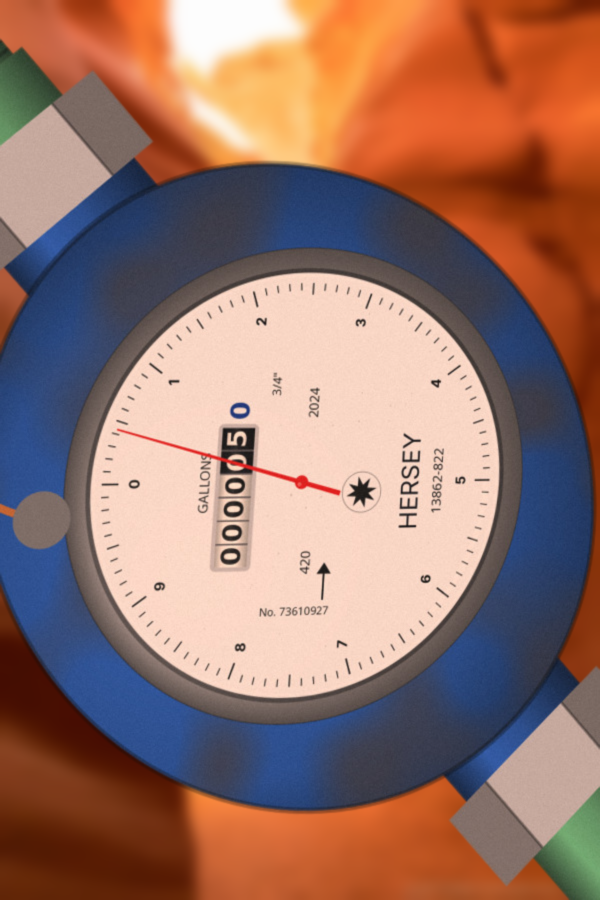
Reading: 50.4 (gal)
